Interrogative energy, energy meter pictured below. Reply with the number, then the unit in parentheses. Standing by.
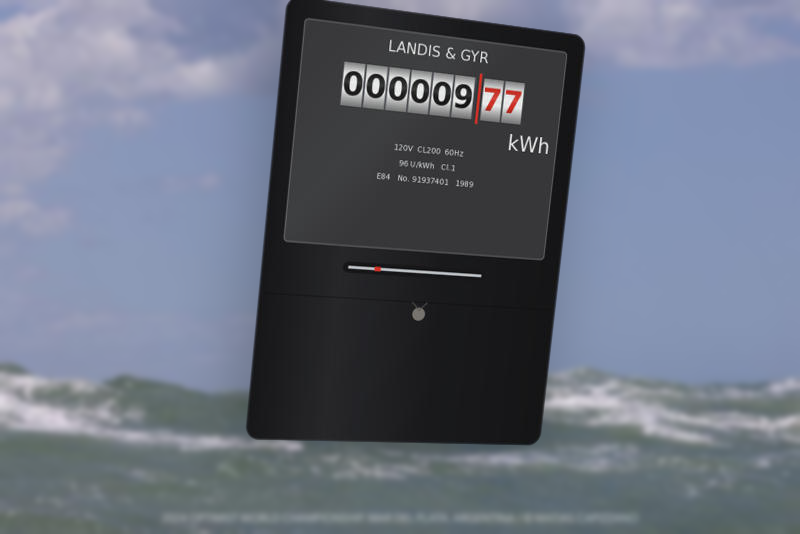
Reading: 9.77 (kWh)
